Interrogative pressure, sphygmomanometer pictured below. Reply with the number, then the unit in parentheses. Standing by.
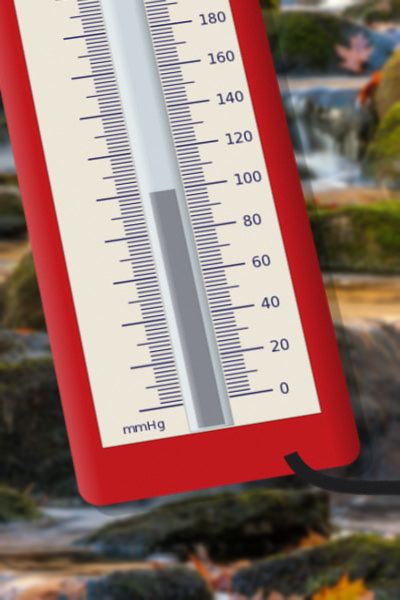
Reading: 100 (mmHg)
